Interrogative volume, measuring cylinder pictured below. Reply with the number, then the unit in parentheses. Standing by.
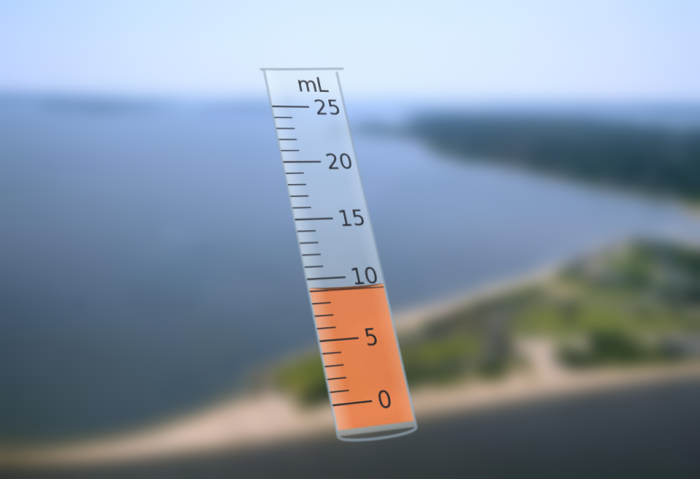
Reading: 9 (mL)
